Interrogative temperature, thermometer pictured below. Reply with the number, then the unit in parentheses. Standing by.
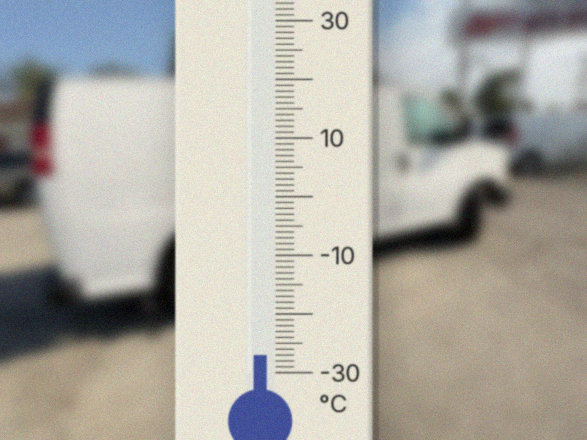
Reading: -27 (°C)
